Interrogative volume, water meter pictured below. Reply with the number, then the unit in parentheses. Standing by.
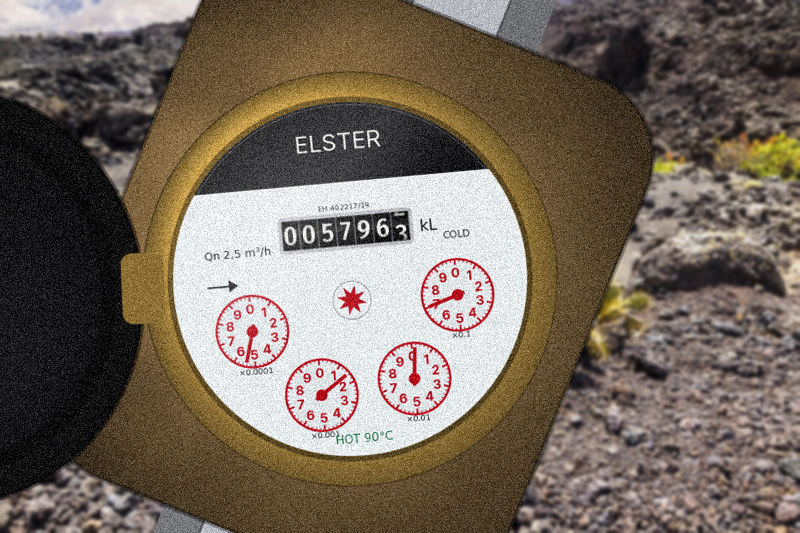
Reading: 57962.7015 (kL)
